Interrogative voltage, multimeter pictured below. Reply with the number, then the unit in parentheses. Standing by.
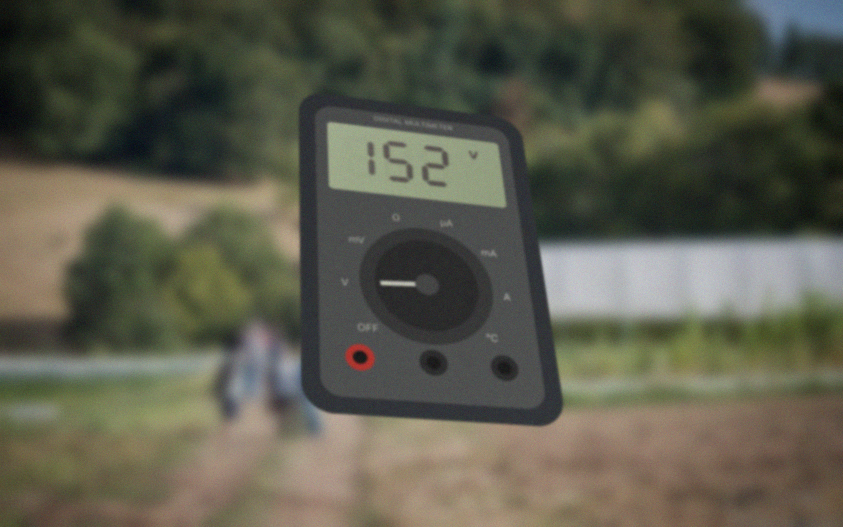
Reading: 152 (V)
